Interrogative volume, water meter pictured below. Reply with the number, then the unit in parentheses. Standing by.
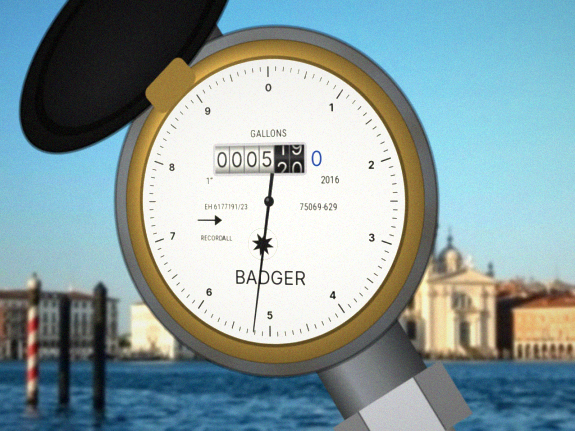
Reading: 5195.2 (gal)
